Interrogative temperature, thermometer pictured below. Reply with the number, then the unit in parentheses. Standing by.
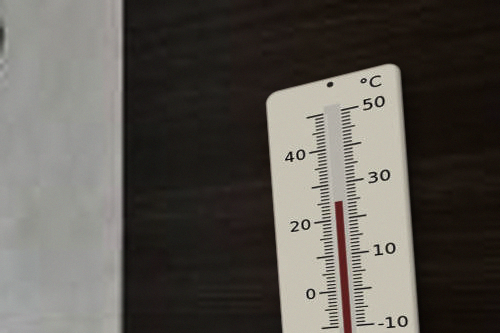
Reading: 25 (°C)
